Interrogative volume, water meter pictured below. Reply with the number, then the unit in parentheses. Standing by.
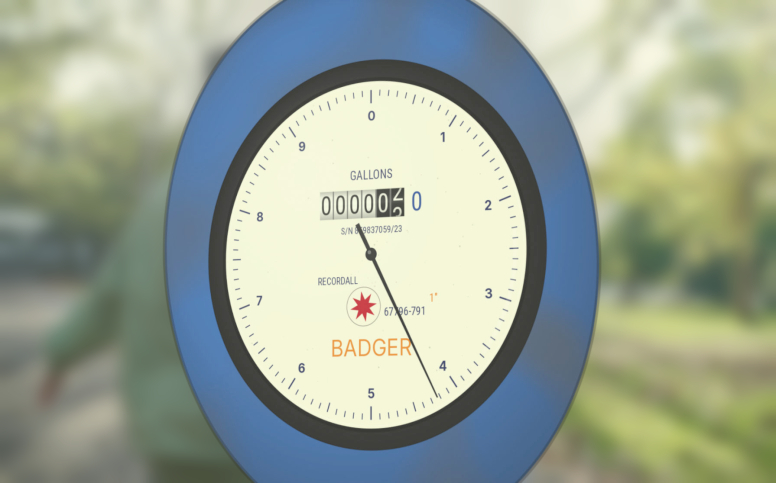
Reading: 24.2 (gal)
